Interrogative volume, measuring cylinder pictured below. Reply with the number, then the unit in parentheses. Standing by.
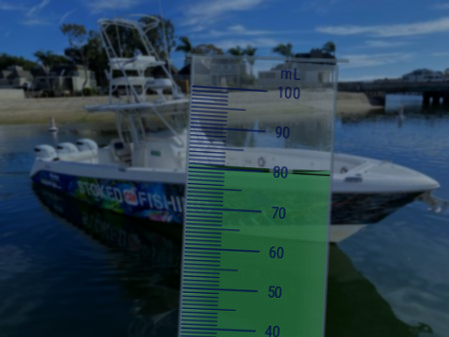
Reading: 80 (mL)
